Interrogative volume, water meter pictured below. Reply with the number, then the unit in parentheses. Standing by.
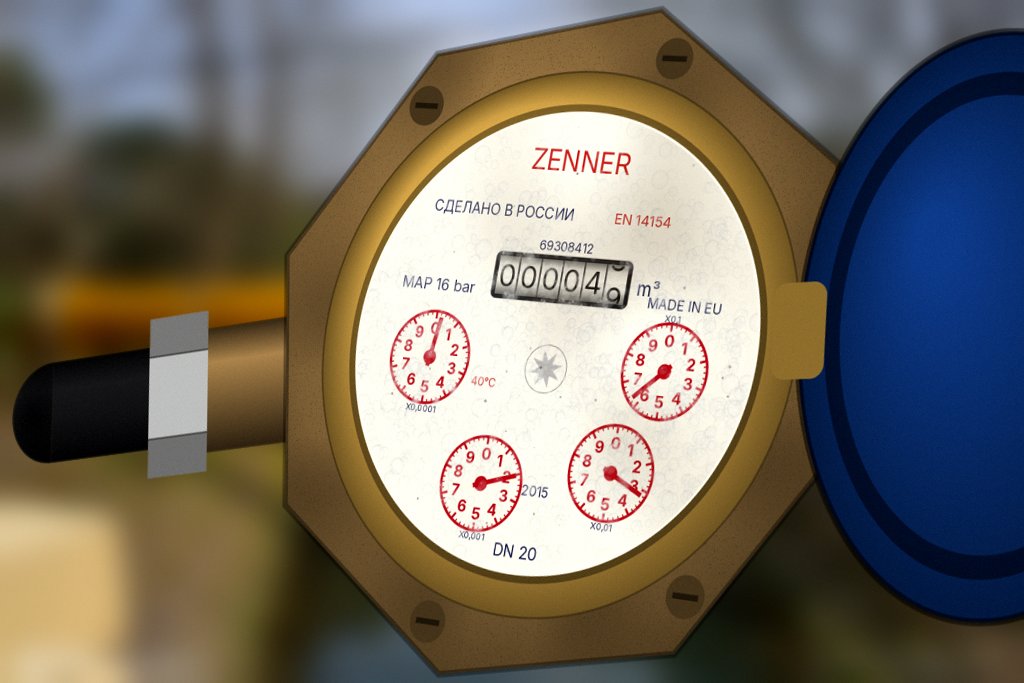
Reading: 48.6320 (m³)
